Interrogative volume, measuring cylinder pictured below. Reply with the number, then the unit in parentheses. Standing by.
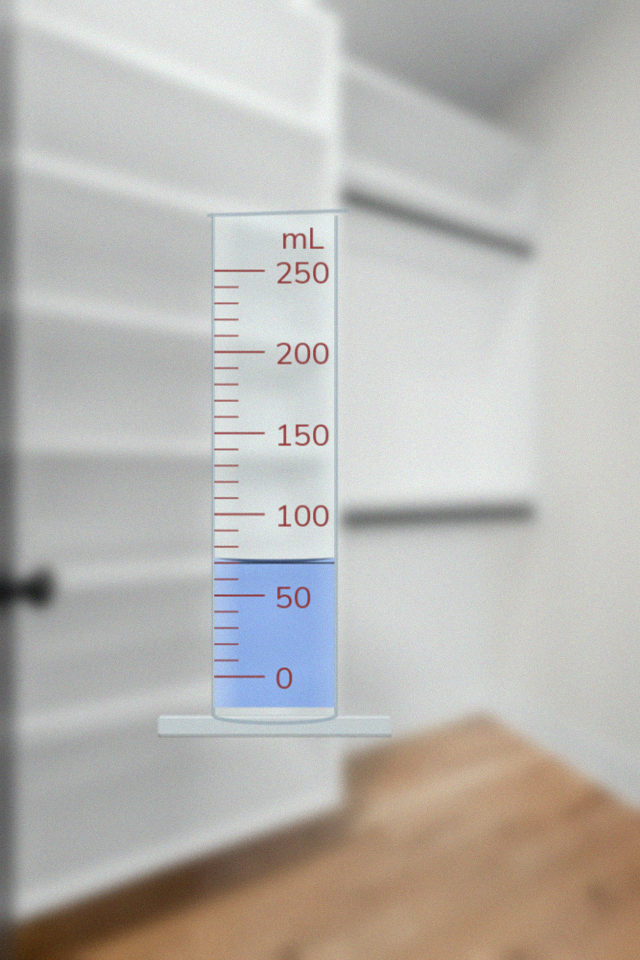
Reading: 70 (mL)
